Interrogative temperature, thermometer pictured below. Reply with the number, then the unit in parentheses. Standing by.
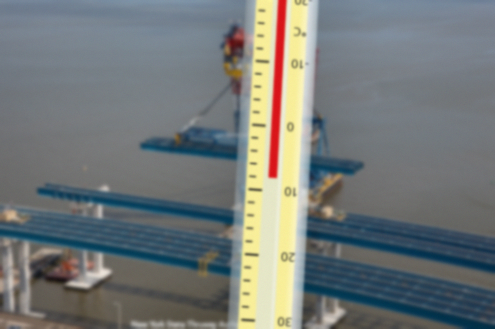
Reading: 8 (°C)
